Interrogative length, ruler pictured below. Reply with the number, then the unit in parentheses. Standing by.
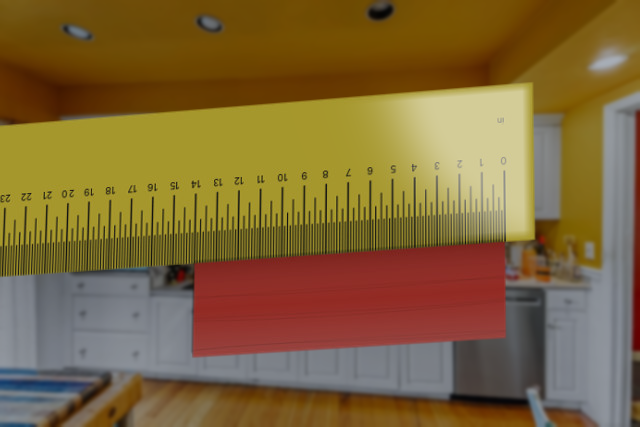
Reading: 14 (in)
